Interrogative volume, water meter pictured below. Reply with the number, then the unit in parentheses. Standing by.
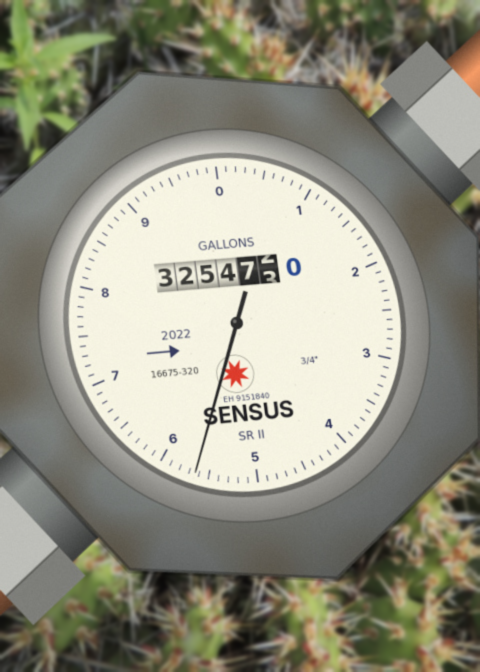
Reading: 3254725.6 (gal)
